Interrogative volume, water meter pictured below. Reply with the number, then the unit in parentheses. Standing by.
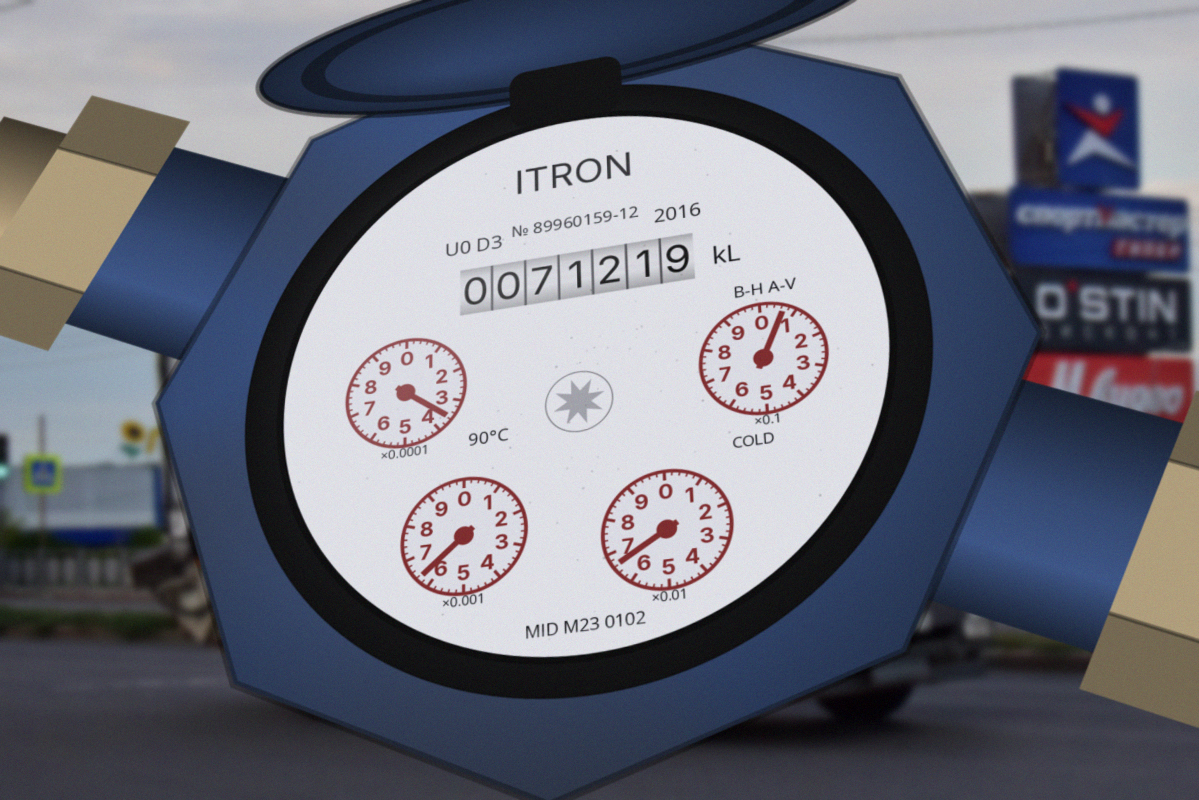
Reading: 71219.0663 (kL)
